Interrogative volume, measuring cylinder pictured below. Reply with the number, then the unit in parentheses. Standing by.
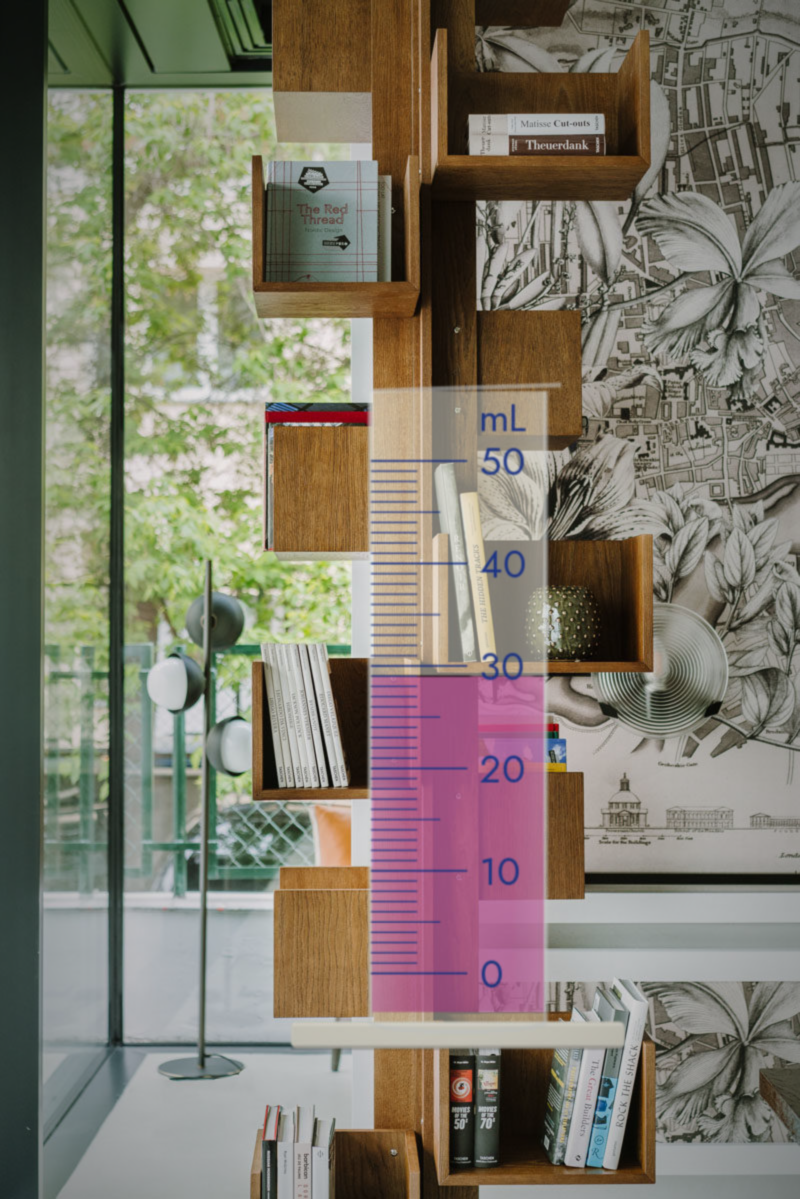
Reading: 29 (mL)
